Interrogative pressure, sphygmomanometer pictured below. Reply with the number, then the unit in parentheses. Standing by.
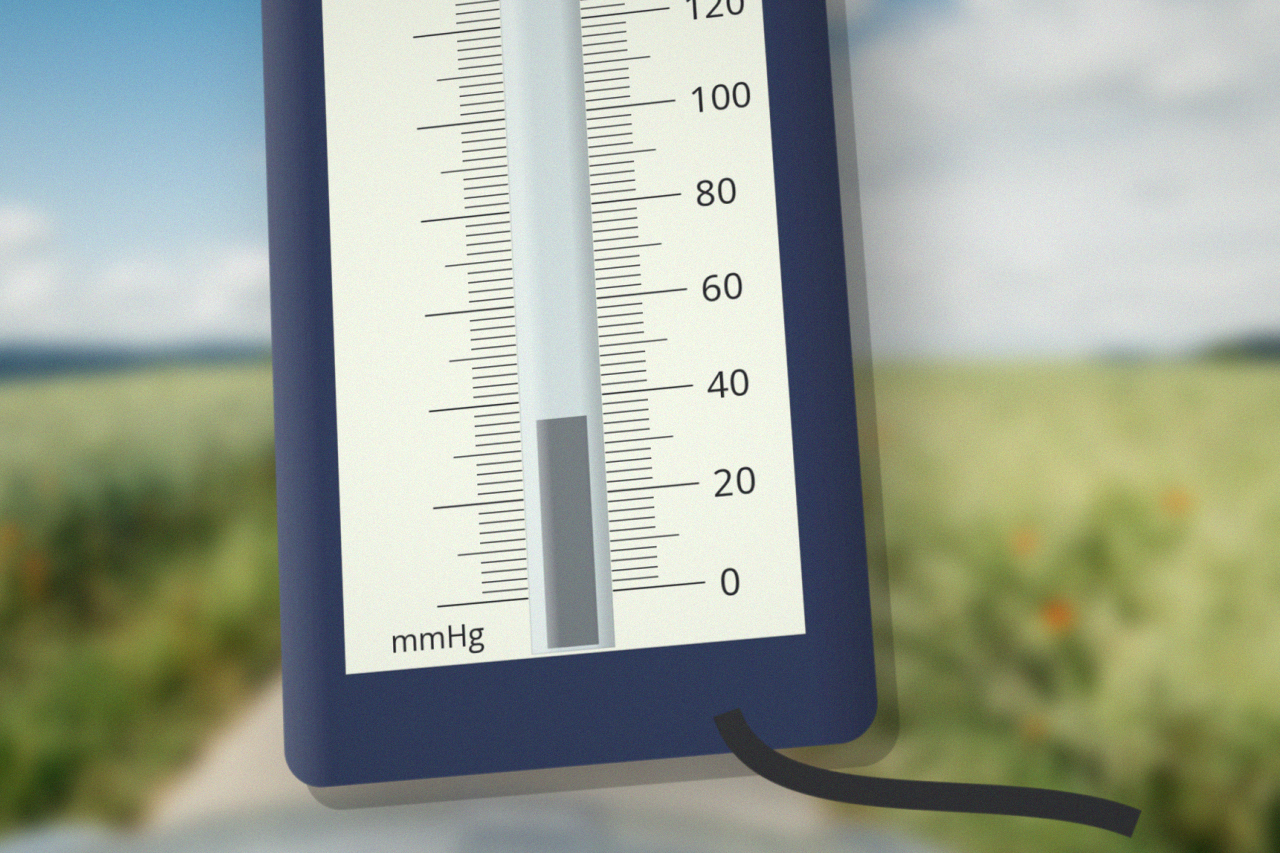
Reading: 36 (mmHg)
